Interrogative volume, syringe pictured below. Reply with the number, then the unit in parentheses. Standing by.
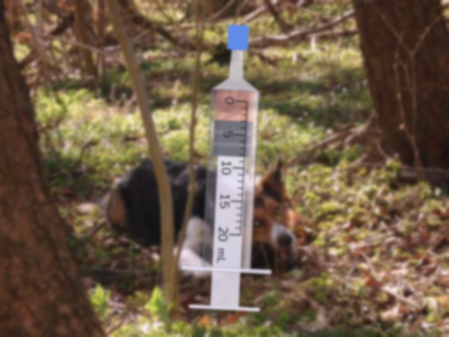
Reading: 3 (mL)
